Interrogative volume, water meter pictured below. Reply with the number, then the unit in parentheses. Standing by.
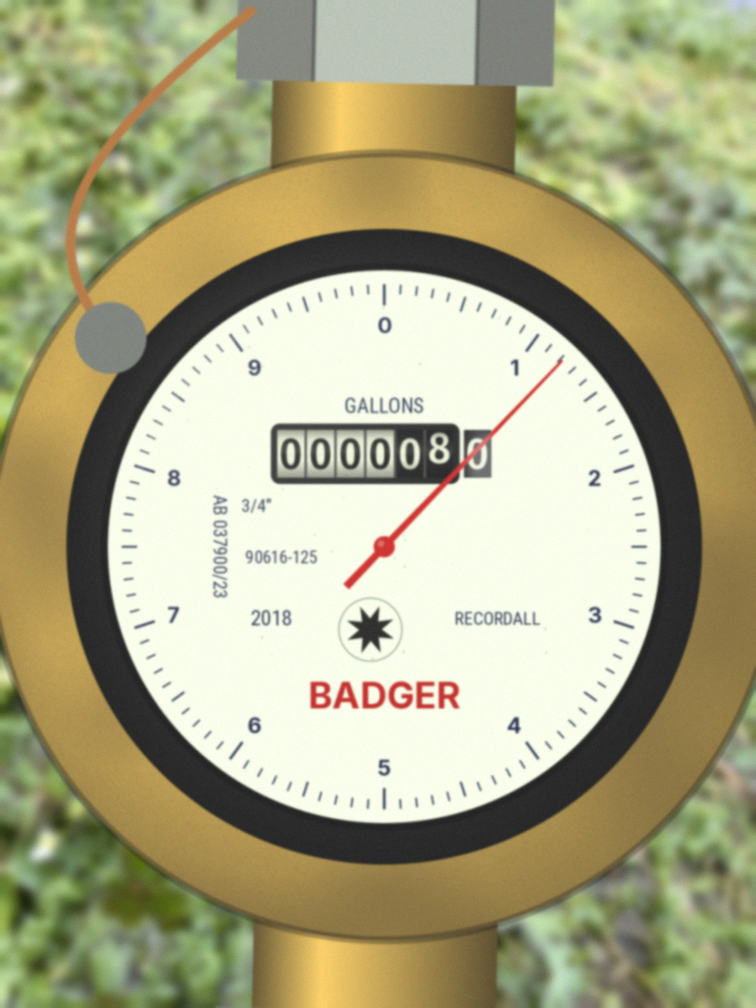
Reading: 81.2 (gal)
